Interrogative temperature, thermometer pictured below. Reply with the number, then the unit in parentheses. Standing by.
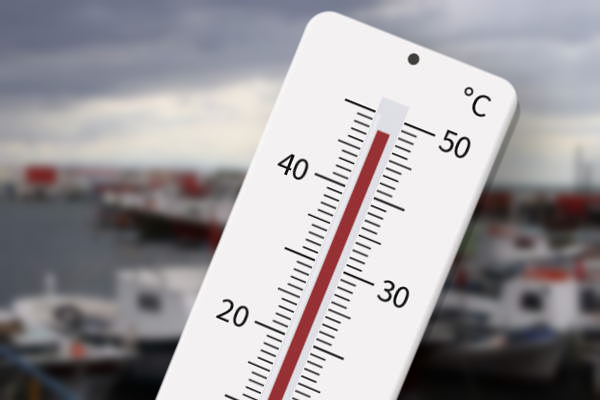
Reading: 48 (°C)
